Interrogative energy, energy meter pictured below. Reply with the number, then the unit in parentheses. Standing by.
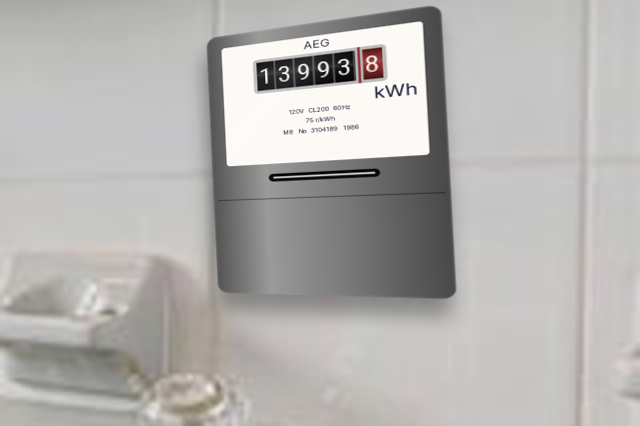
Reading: 13993.8 (kWh)
